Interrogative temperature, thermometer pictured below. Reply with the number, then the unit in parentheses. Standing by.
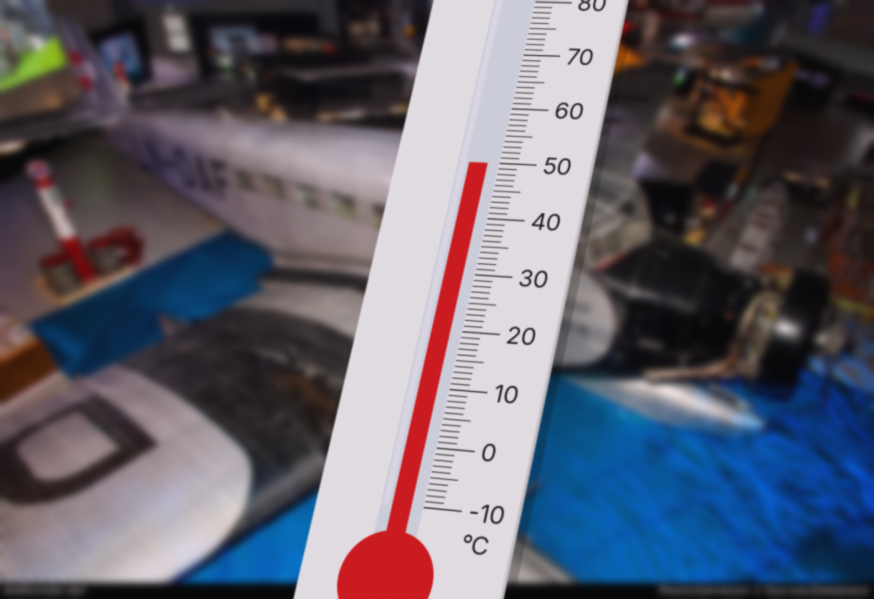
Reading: 50 (°C)
